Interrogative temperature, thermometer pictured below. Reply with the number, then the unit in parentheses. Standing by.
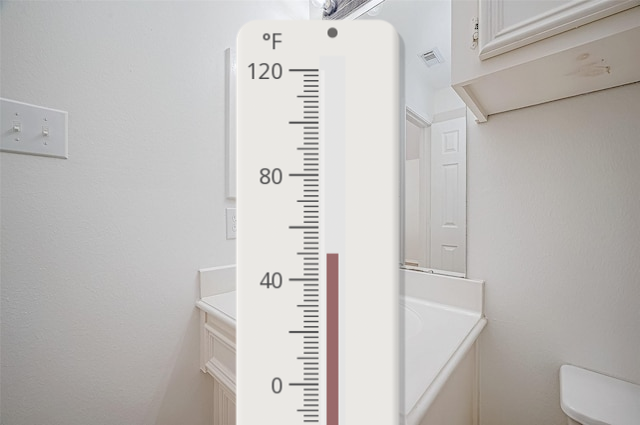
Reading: 50 (°F)
